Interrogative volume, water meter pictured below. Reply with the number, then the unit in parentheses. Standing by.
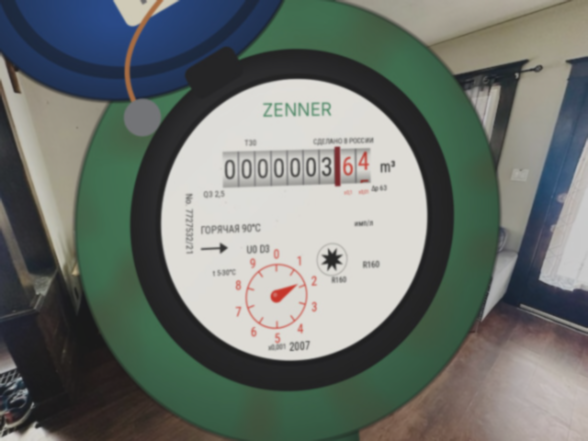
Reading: 3.641 (m³)
